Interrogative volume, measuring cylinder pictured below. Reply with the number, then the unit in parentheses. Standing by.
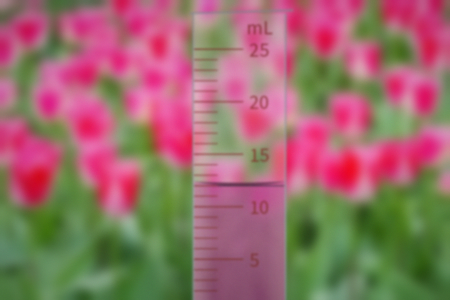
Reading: 12 (mL)
